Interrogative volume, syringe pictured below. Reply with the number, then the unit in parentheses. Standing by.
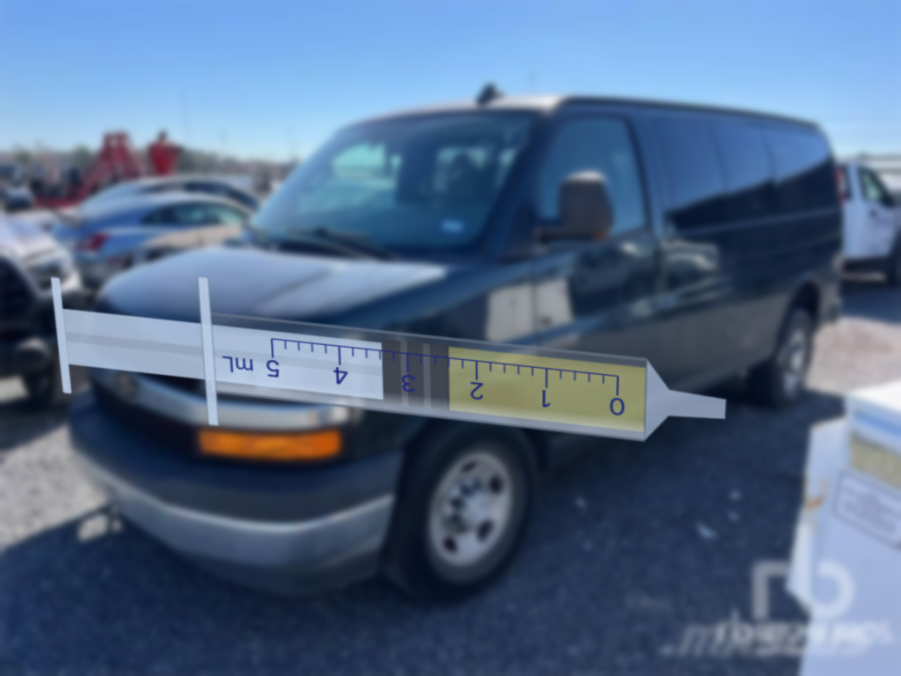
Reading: 2.4 (mL)
